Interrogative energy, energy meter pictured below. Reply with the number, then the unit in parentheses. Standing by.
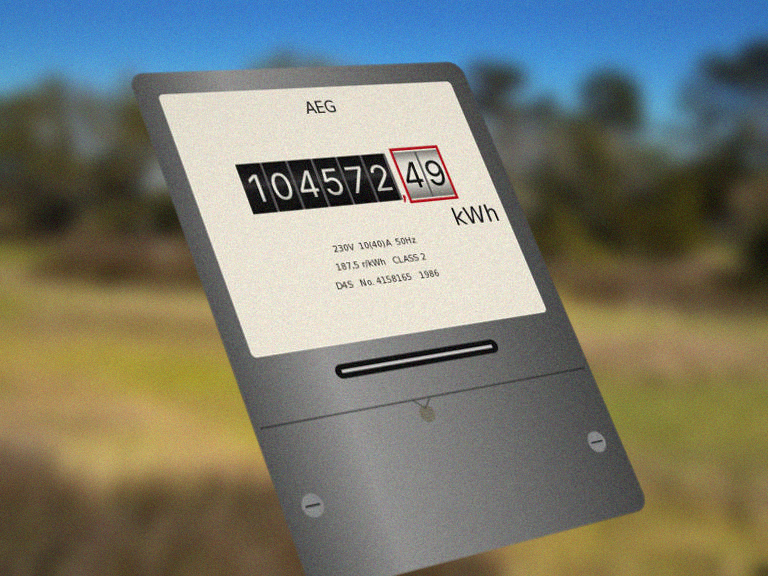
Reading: 104572.49 (kWh)
